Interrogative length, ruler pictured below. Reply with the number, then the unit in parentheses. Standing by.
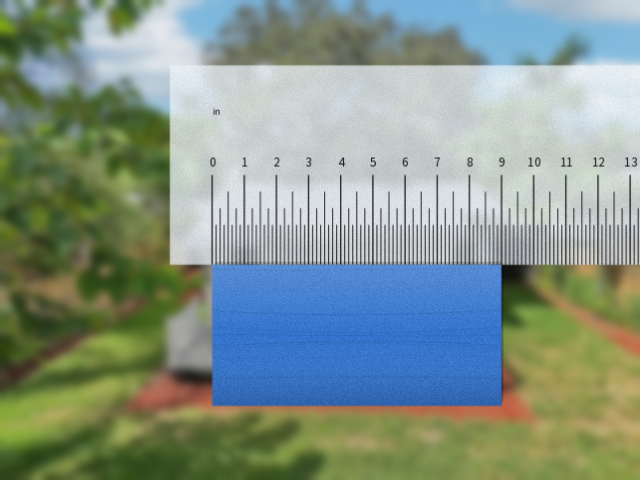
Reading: 9 (in)
